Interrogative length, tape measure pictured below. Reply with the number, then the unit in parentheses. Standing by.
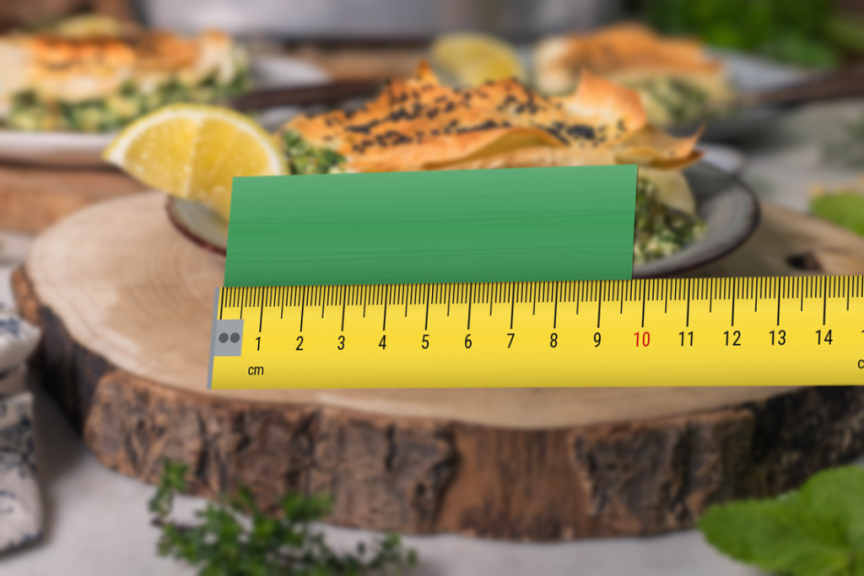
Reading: 9.7 (cm)
